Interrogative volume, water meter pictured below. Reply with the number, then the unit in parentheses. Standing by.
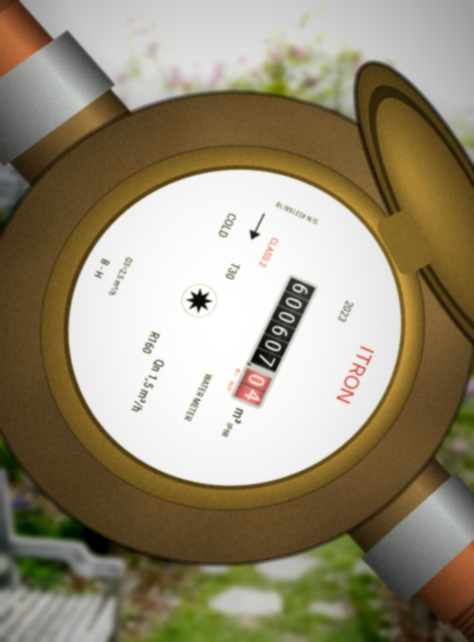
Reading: 600607.04 (m³)
